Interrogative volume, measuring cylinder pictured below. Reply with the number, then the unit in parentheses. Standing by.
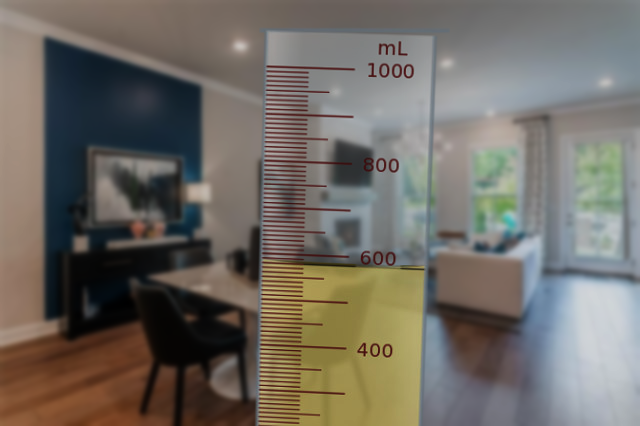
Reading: 580 (mL)
